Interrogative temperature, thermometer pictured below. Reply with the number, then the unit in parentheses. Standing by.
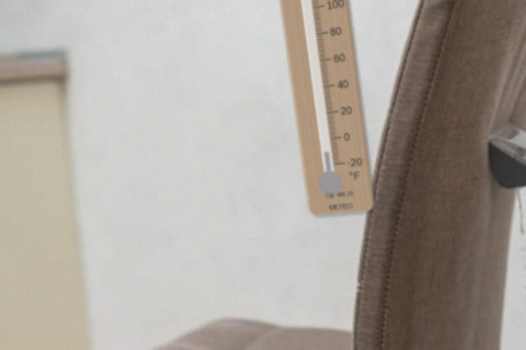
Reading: -10 (°F)
